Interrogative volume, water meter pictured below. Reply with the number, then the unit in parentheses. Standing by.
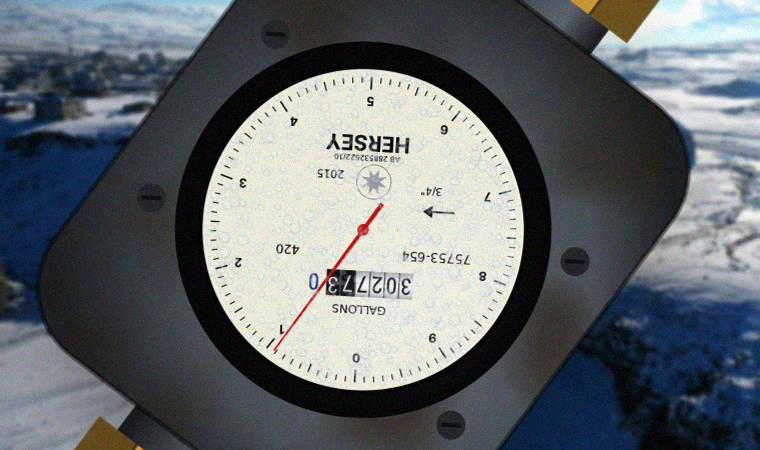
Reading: 3027730.9 (gal)
